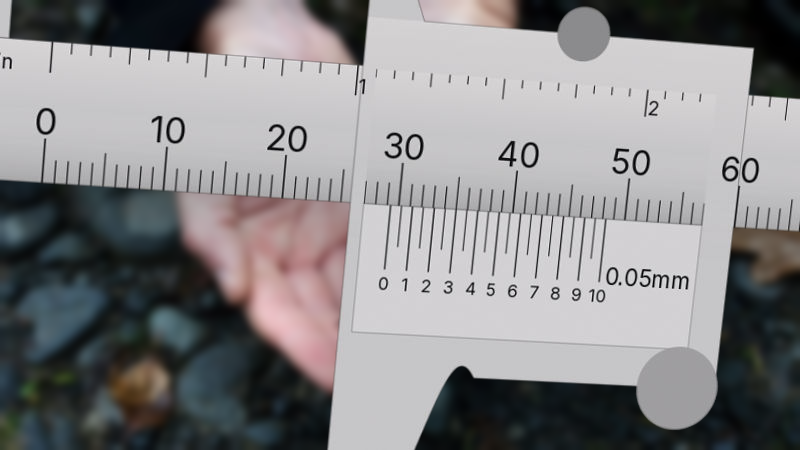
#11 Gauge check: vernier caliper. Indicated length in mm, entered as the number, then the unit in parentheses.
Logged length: 29.3 (mm)
